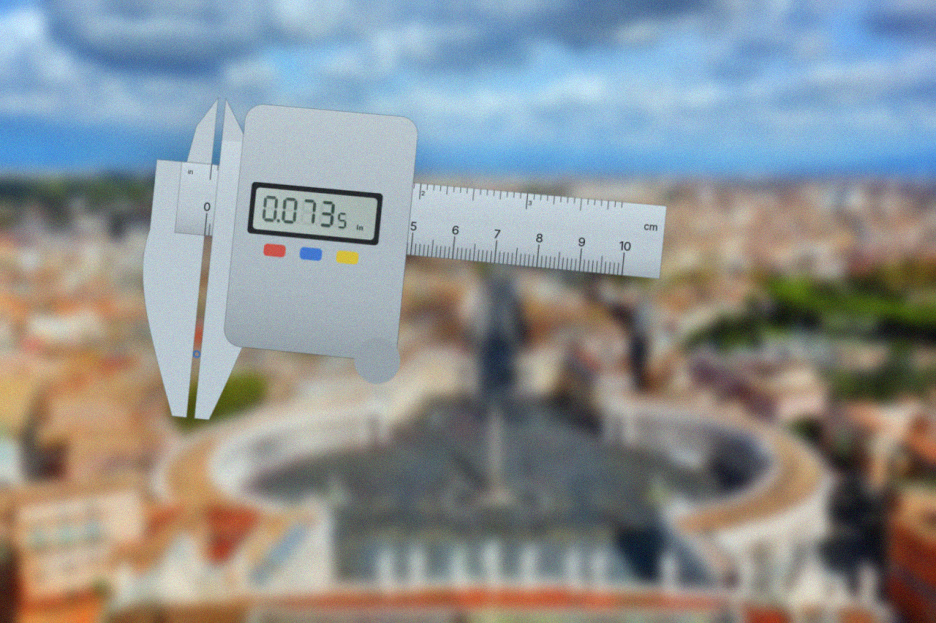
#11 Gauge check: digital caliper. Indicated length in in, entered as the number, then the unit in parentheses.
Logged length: 0.0735 (in)
